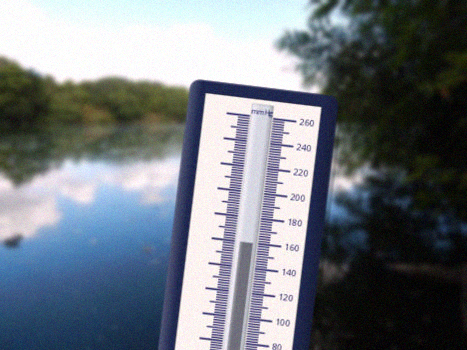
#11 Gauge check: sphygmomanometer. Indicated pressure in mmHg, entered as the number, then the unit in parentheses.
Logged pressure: 160 (mmHg)
